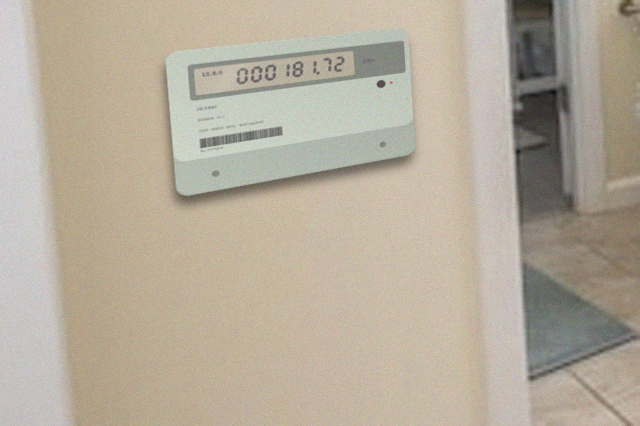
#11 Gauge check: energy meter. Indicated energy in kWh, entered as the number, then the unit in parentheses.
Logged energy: 181.72 (kWh)
